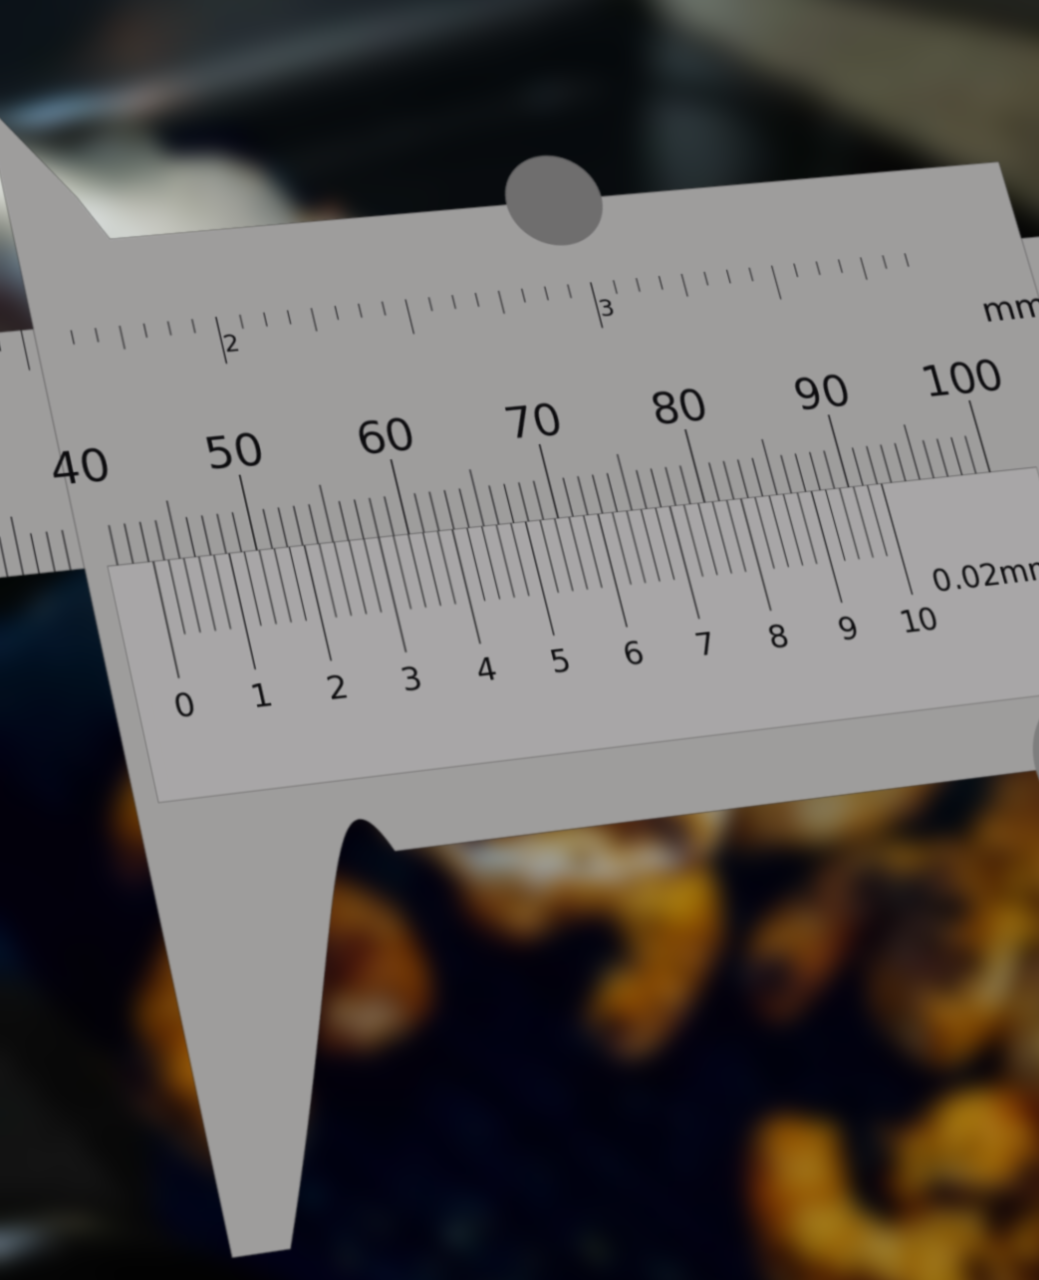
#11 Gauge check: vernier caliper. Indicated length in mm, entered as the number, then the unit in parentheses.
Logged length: 43.3 (mm)
